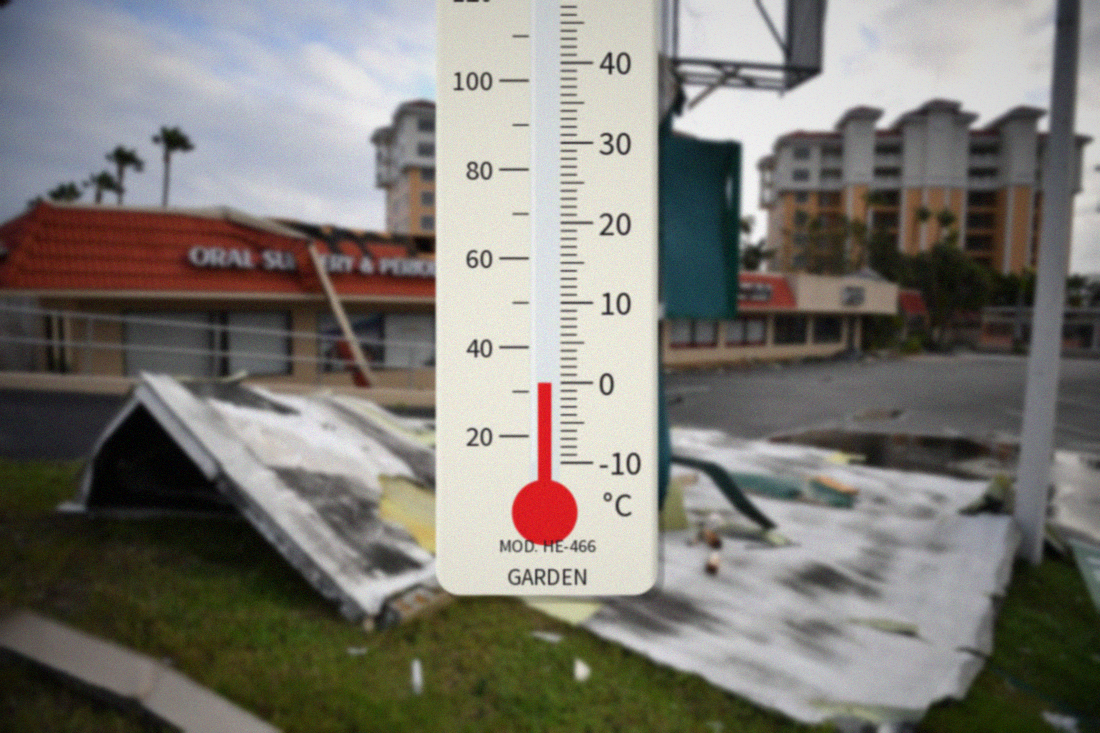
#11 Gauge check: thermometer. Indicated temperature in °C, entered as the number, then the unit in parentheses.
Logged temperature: 0 (°C)
